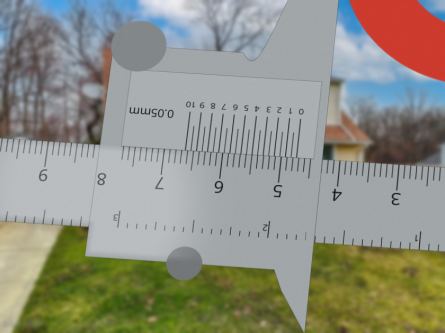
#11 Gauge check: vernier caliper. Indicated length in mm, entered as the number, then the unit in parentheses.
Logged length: 47.4 (mm)
